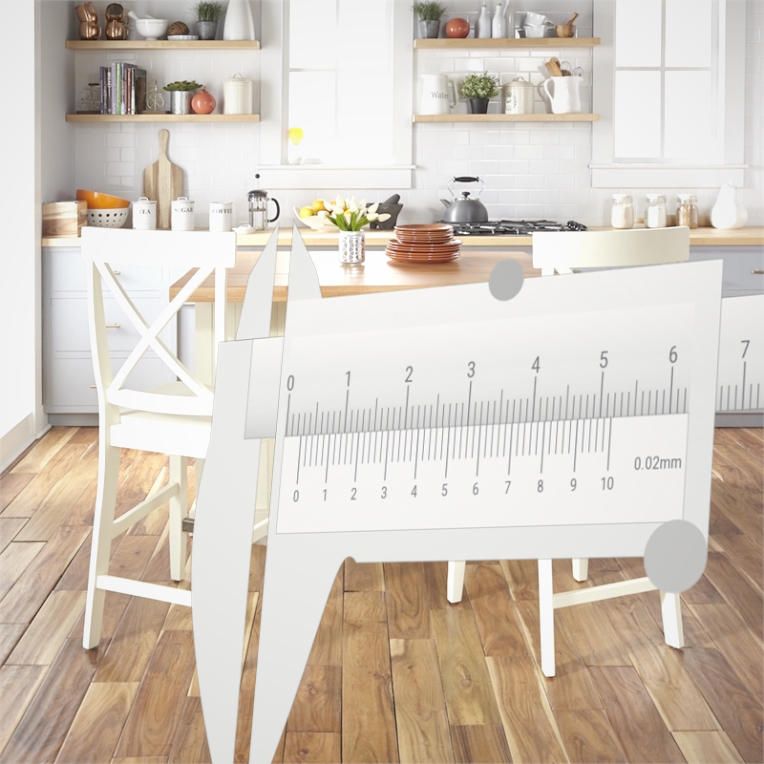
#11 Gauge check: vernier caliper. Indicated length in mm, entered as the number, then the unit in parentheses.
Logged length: 2.6 (mm)
